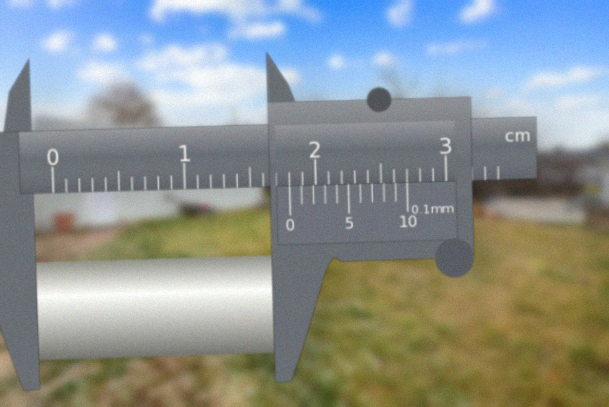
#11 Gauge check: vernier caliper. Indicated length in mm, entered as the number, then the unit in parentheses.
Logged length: 18.0 (mm)
